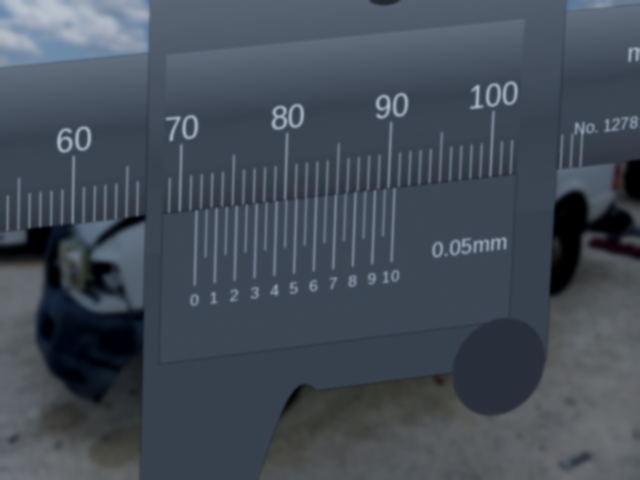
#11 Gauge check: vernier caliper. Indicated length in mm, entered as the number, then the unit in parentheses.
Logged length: 71.6 (mm)
